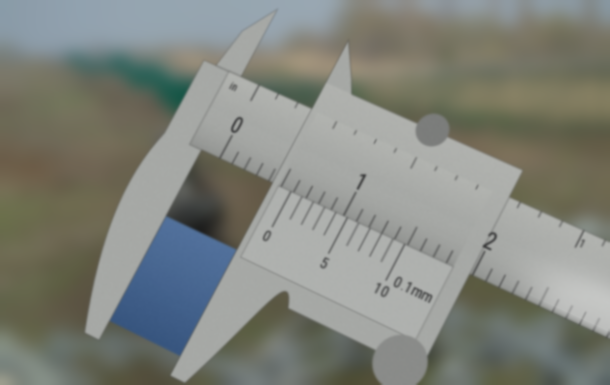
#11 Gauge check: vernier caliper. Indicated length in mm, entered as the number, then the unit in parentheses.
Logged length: 5.8 (mm)
